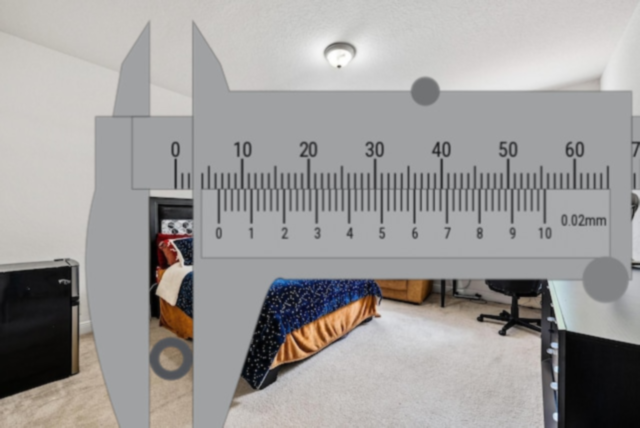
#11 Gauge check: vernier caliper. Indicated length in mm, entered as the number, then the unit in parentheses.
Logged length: 6.5 (mm)
